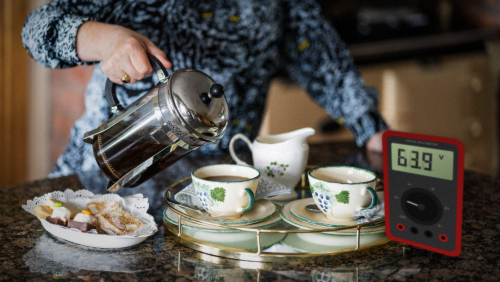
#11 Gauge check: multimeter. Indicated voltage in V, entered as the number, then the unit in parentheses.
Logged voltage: 63.9 (V)
